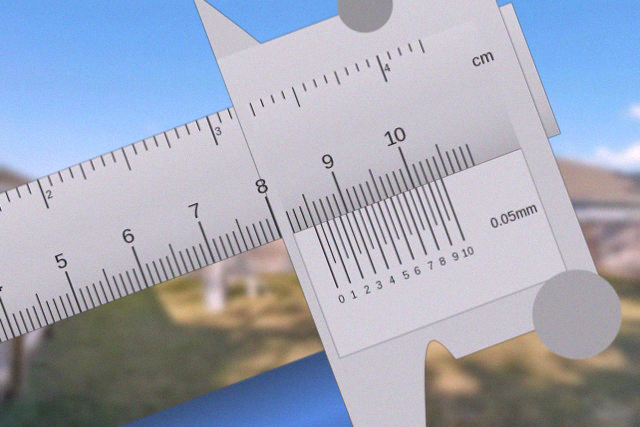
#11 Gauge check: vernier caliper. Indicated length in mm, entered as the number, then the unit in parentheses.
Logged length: 85.0 (mm)
